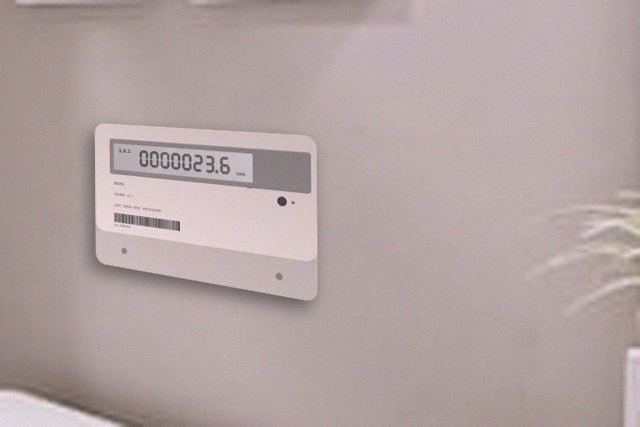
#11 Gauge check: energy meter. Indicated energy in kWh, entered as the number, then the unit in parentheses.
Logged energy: 23.6 (kWh)
